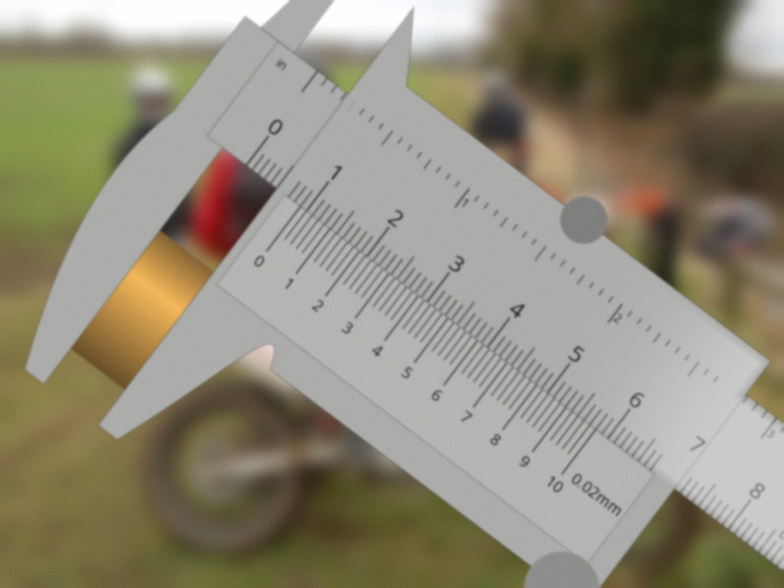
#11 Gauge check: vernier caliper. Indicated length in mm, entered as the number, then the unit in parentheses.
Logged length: 9.0 (mm)
